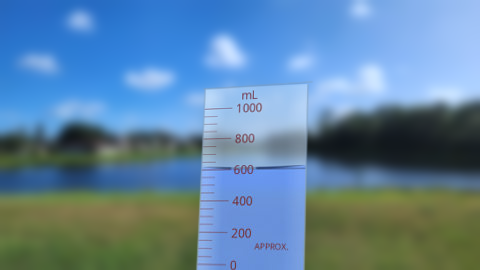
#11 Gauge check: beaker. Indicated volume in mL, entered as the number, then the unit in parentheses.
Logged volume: 600 (mL)
